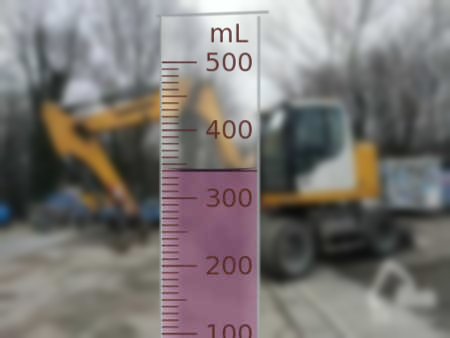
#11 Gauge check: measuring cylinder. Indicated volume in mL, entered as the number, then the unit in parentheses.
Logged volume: 340 (mL)
